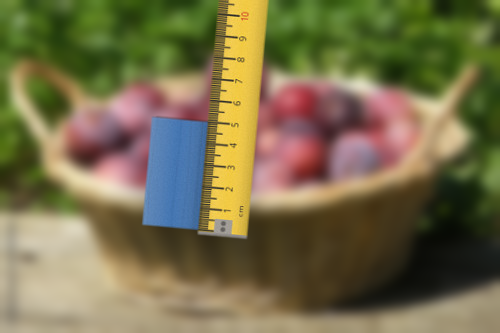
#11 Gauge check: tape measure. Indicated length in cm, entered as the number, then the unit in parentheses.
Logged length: 5 (cm)
